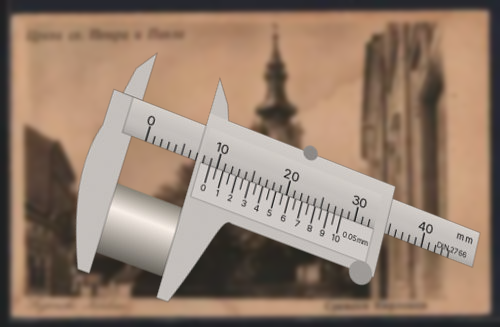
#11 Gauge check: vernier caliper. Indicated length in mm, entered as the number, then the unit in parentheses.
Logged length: 9.0 (mm)
